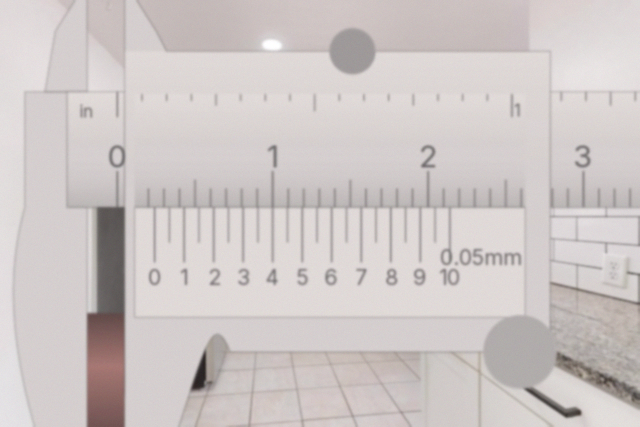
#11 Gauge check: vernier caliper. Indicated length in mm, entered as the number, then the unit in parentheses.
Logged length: 2.4 (mm)
